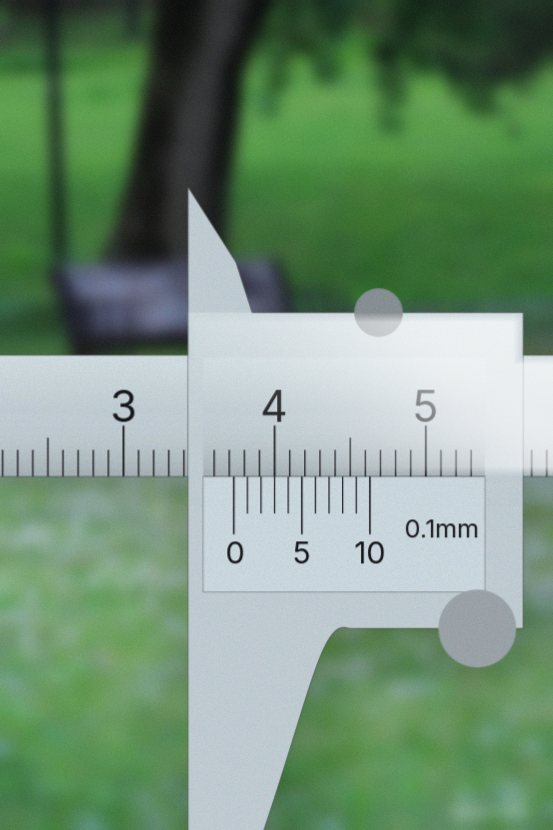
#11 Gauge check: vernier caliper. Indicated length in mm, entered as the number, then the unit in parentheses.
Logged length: 37.3 (mm)
